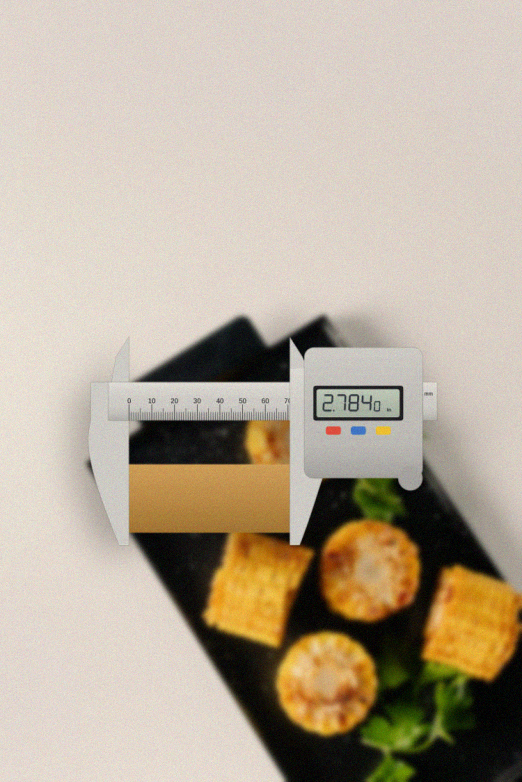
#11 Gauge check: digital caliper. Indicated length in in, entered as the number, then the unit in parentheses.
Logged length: 2.7840 (in)
